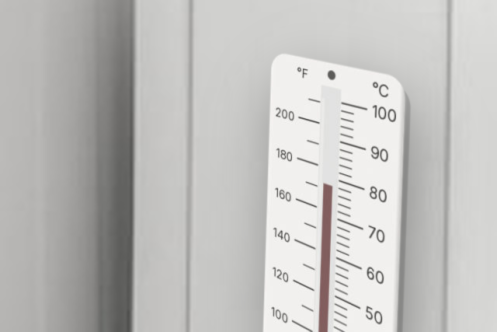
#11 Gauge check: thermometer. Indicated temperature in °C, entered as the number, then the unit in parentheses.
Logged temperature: 78 (°C)
